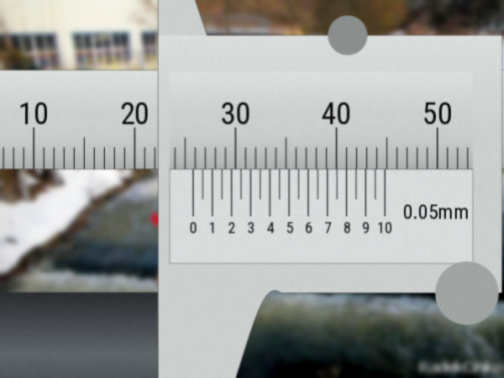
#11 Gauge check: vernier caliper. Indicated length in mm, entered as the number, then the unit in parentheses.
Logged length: 25.8 (mm)
